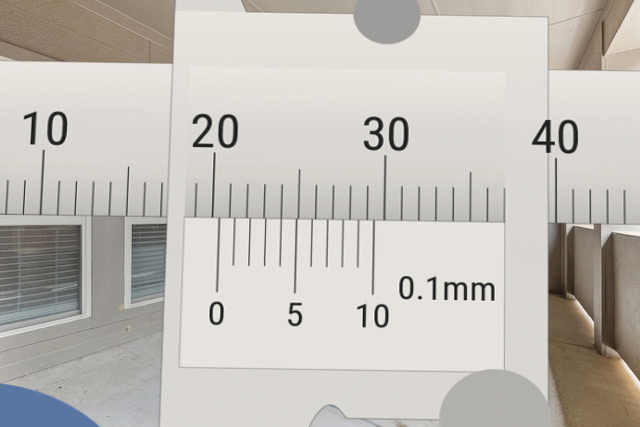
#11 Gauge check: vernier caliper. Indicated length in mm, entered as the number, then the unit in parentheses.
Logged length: 20.4 (mm)
